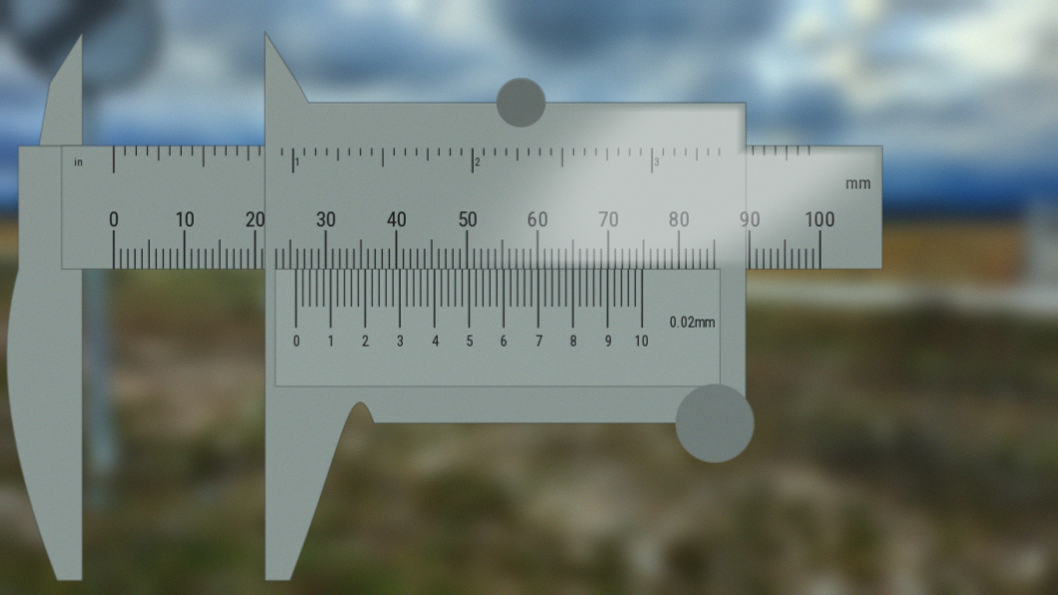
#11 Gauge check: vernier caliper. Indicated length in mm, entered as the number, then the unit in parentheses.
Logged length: 25.8 (mm)
